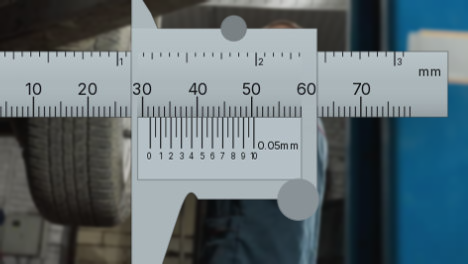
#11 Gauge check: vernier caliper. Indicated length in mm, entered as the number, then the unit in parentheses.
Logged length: 31.4 (mm)
